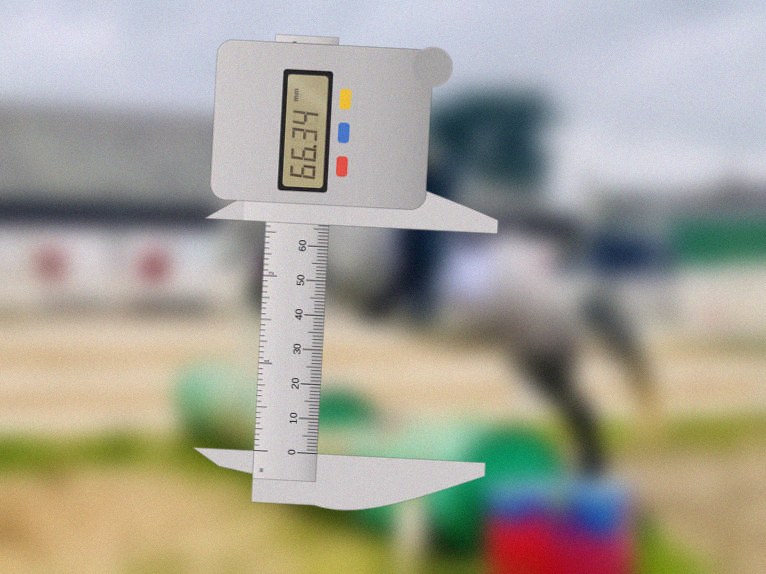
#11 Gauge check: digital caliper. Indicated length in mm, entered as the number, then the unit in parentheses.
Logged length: 66.34 (mm)
